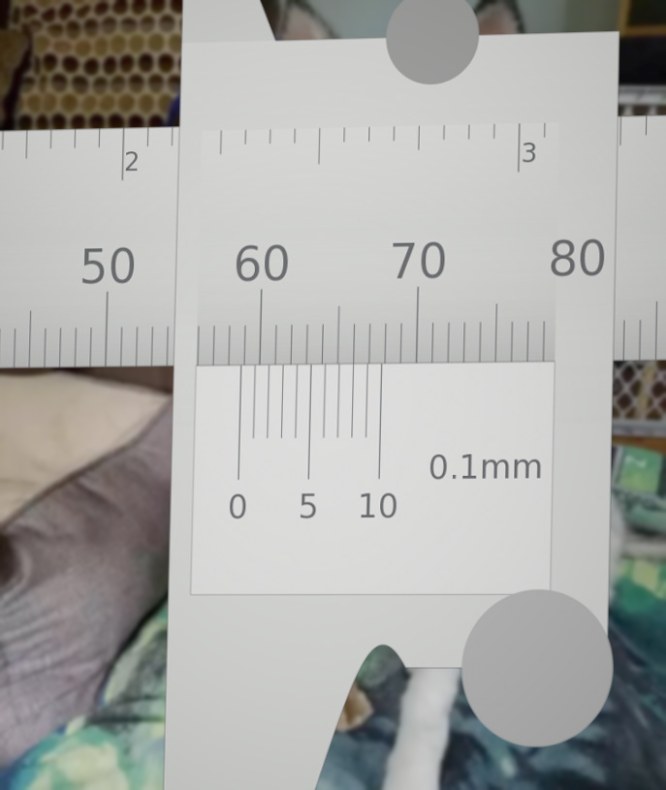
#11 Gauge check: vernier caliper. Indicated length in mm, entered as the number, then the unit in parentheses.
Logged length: 58.8 (mm)
